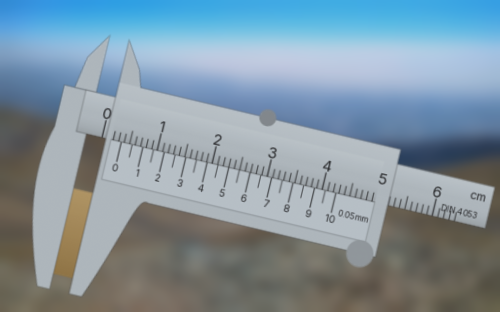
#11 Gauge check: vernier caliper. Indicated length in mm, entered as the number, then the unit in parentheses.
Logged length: 3.5 (mm)
